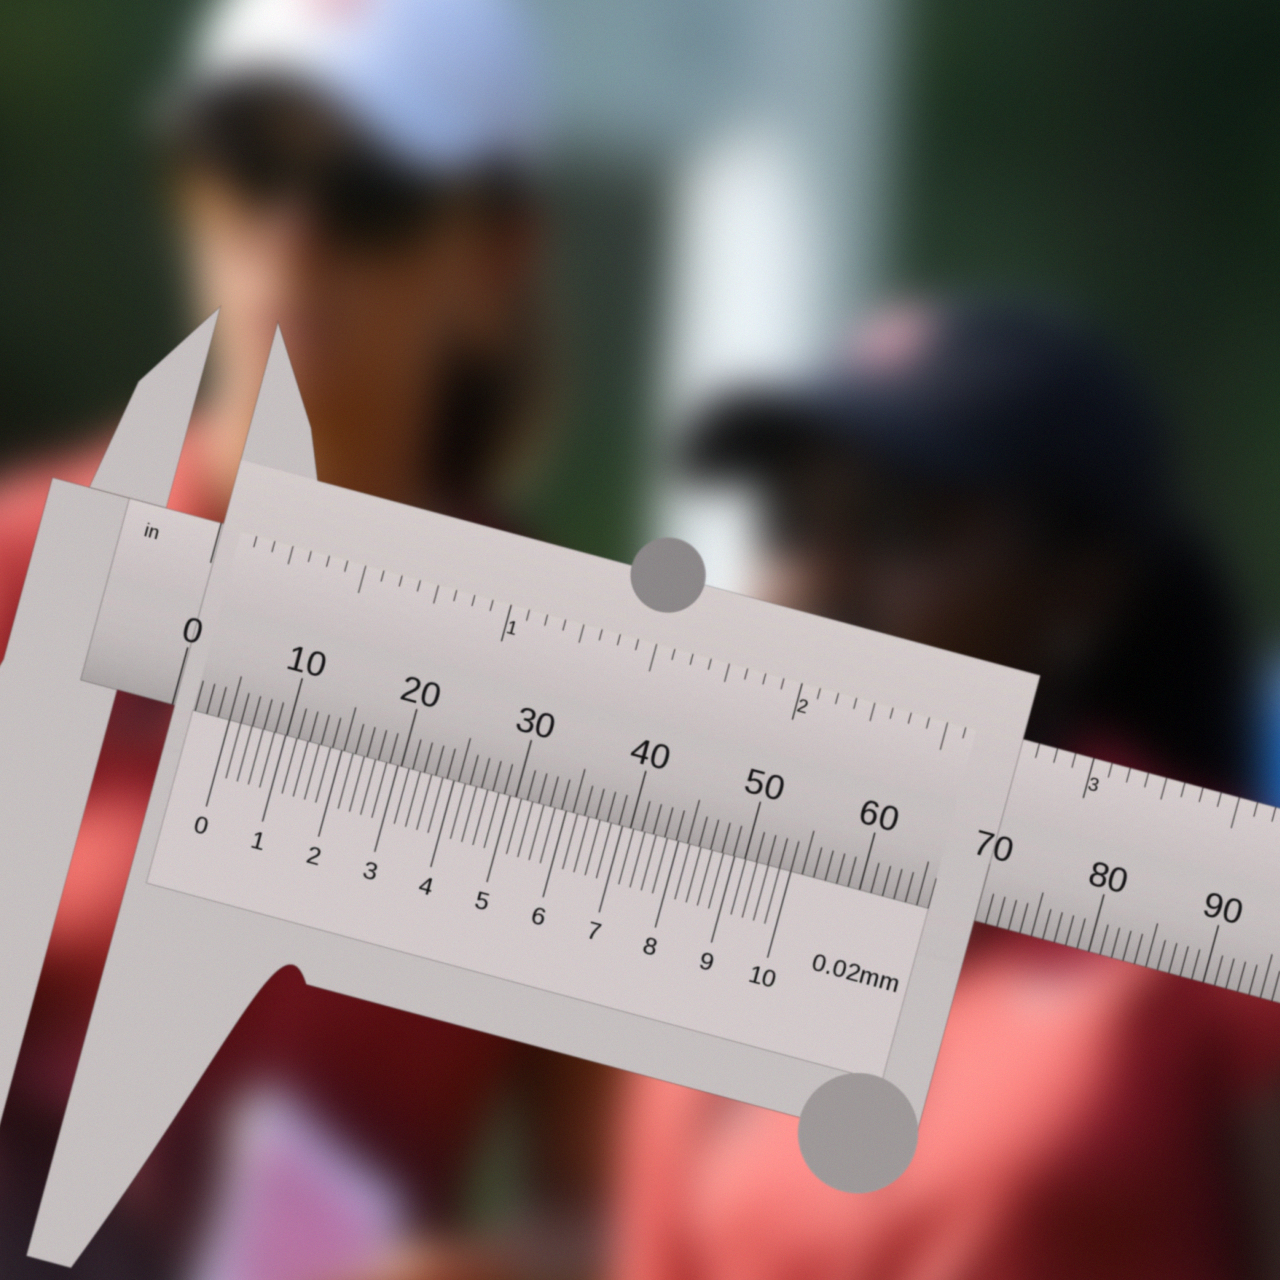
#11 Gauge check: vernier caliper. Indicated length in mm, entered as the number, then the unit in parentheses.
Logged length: 5.0 (mm)
